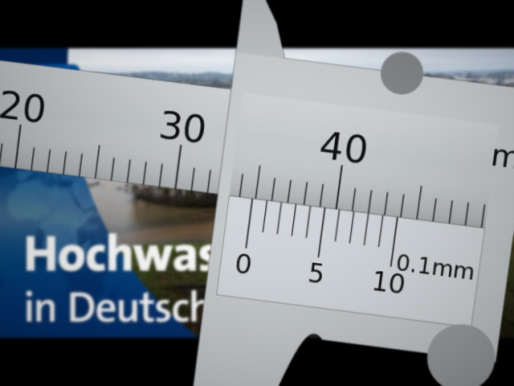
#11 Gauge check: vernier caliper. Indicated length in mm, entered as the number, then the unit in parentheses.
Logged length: 34.8 (mm)
